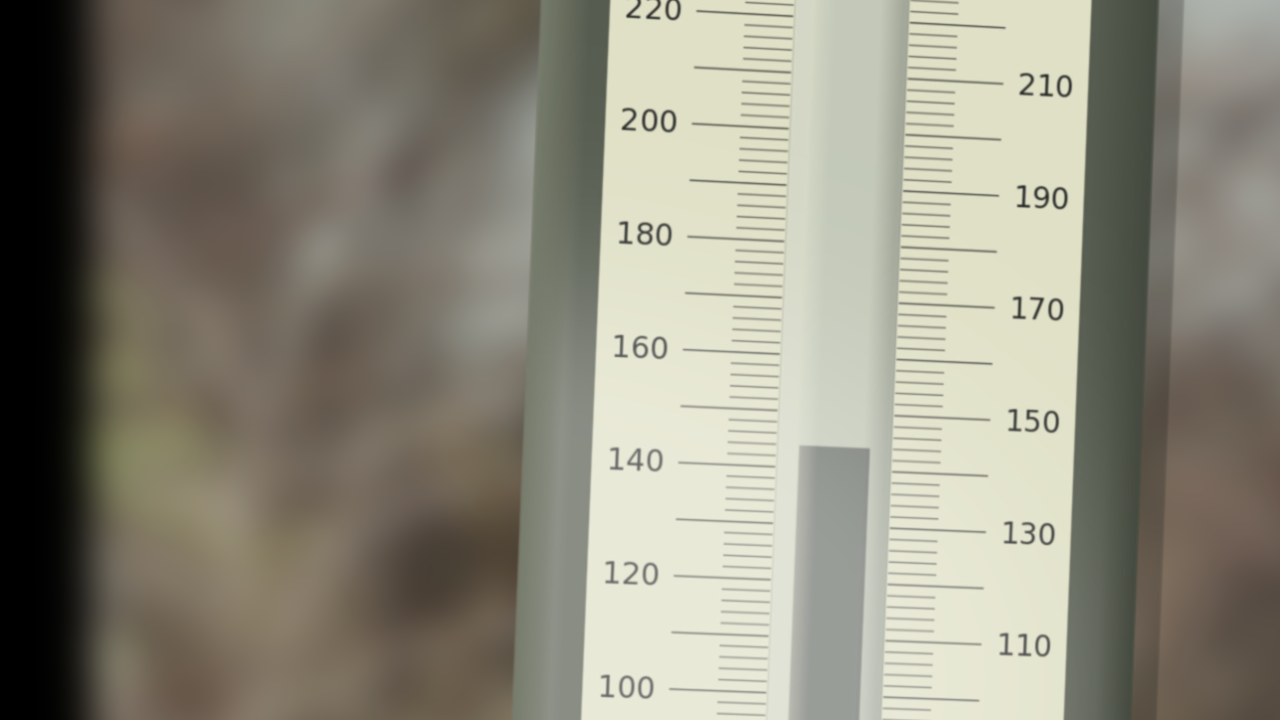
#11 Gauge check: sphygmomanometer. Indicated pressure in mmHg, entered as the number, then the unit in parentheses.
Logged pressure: 144 (mmHg)
